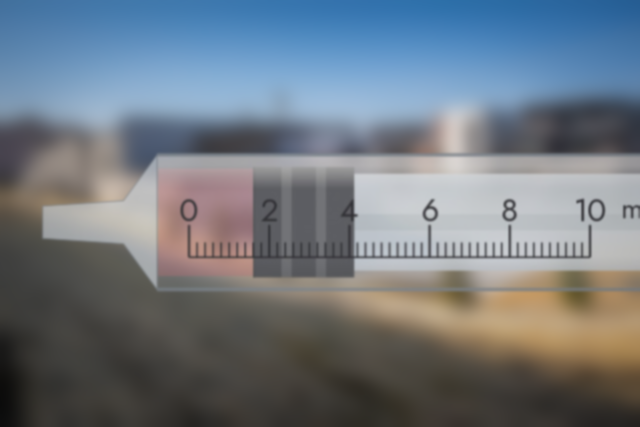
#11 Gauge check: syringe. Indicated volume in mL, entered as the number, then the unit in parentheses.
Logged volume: 1.6 (mL)
